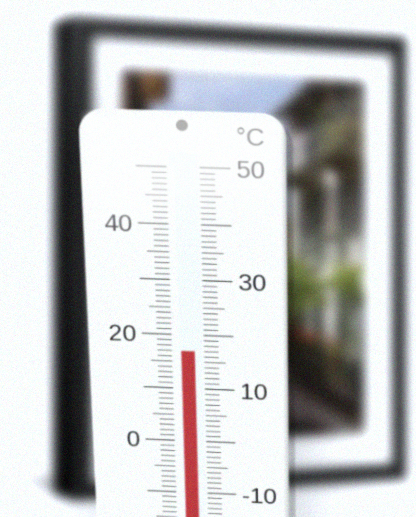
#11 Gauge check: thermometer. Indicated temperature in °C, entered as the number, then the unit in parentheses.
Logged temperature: 17 (°C)
